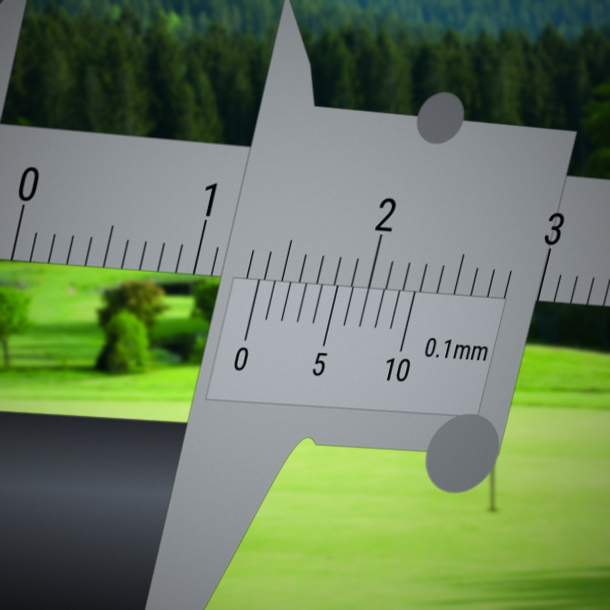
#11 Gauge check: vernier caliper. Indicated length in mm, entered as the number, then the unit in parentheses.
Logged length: 13.7 (mm)
